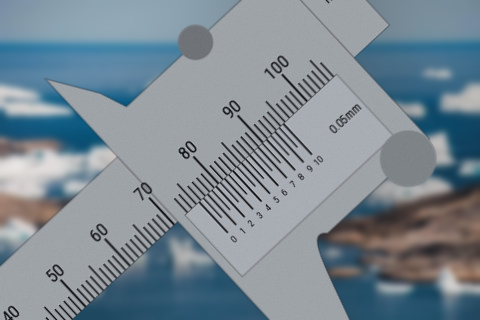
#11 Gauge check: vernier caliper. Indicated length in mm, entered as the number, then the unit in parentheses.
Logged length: 75.6 (mm)
